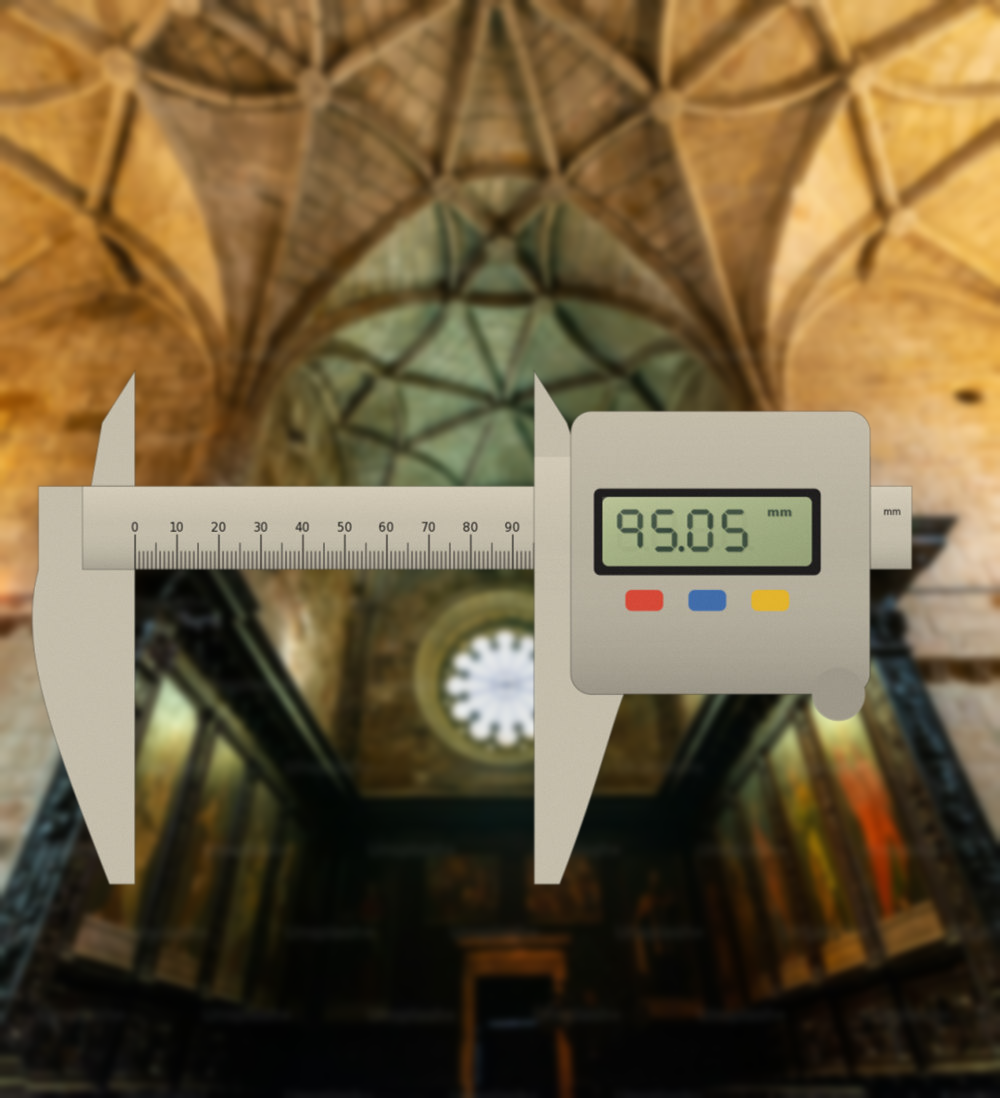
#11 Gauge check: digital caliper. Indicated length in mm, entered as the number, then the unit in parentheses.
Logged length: 95.05 (mm)
